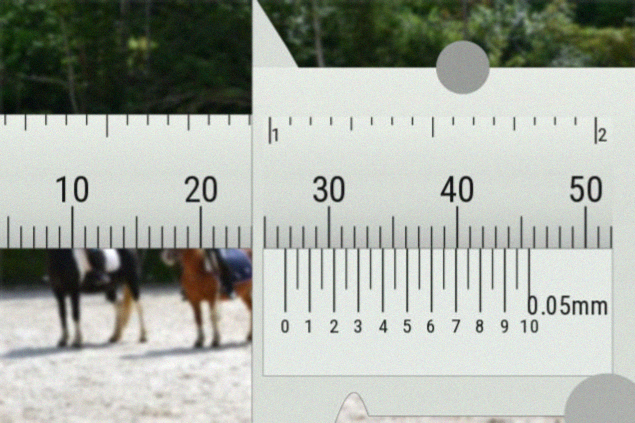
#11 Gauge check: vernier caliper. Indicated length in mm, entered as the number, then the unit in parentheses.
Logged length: 26.6 (mm)
